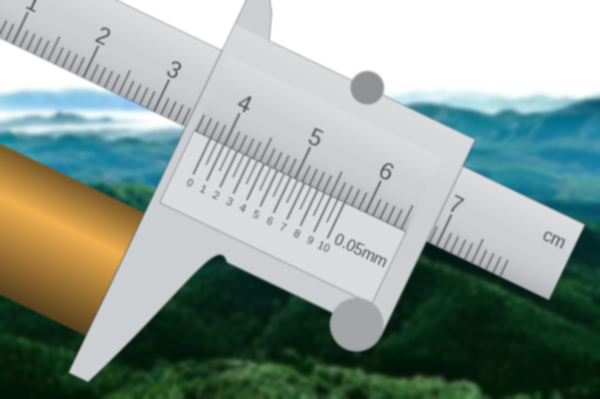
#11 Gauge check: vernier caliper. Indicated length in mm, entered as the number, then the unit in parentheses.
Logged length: 38.0 (mm)
